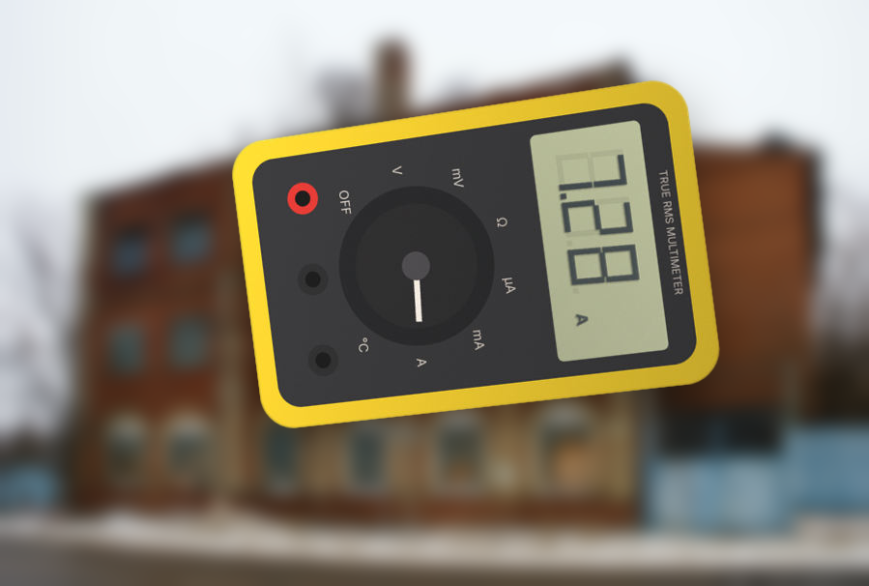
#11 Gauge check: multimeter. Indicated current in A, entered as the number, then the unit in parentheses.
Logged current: 7.28 (A)
